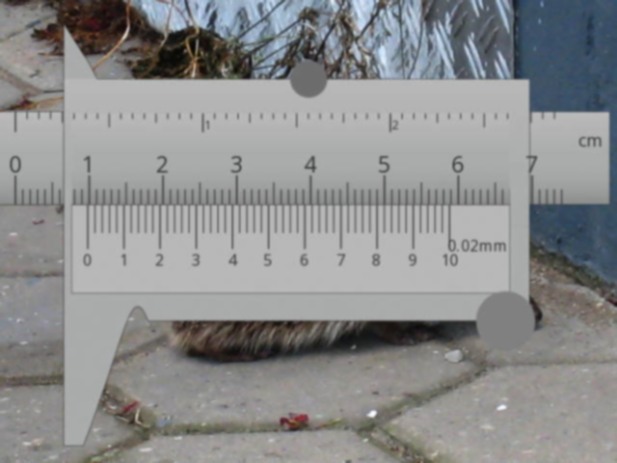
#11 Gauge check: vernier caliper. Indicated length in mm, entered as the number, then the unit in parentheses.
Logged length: 9.8 (mm)
